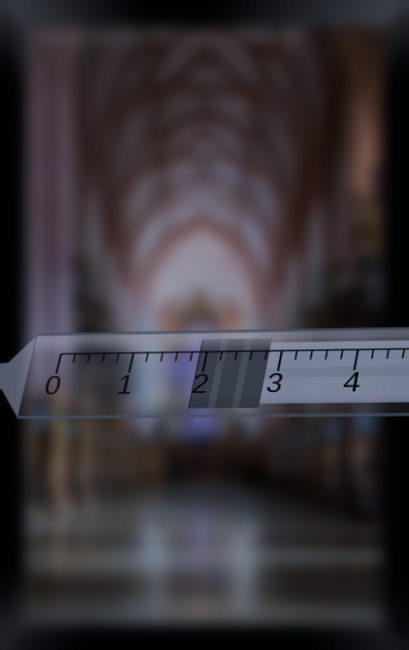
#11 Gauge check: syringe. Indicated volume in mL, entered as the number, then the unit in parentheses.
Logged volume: 1.9 (mL)
